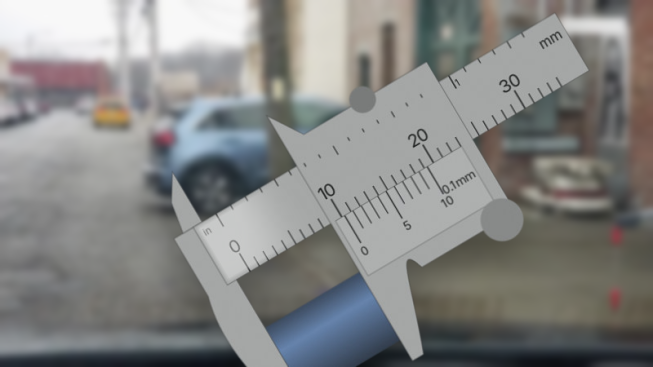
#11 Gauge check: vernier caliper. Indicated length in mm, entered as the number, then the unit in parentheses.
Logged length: 10.3 (mm)
